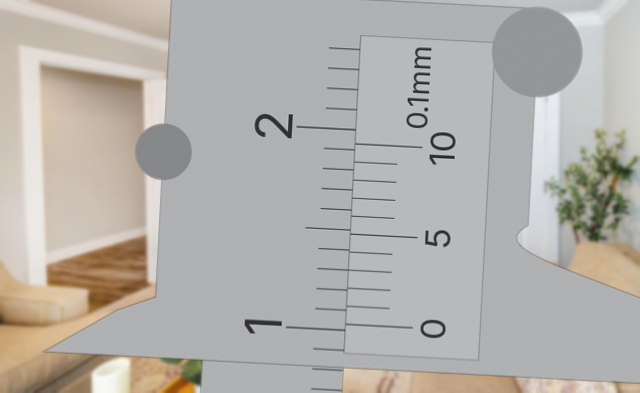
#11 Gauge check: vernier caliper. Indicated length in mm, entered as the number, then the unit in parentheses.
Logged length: 10.3 (mm)
